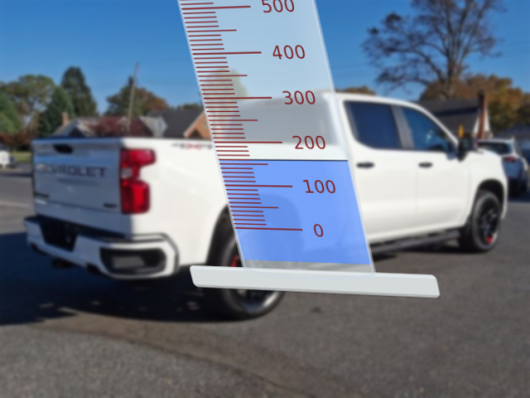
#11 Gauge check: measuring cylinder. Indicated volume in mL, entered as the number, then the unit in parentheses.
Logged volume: 160 (mL)
